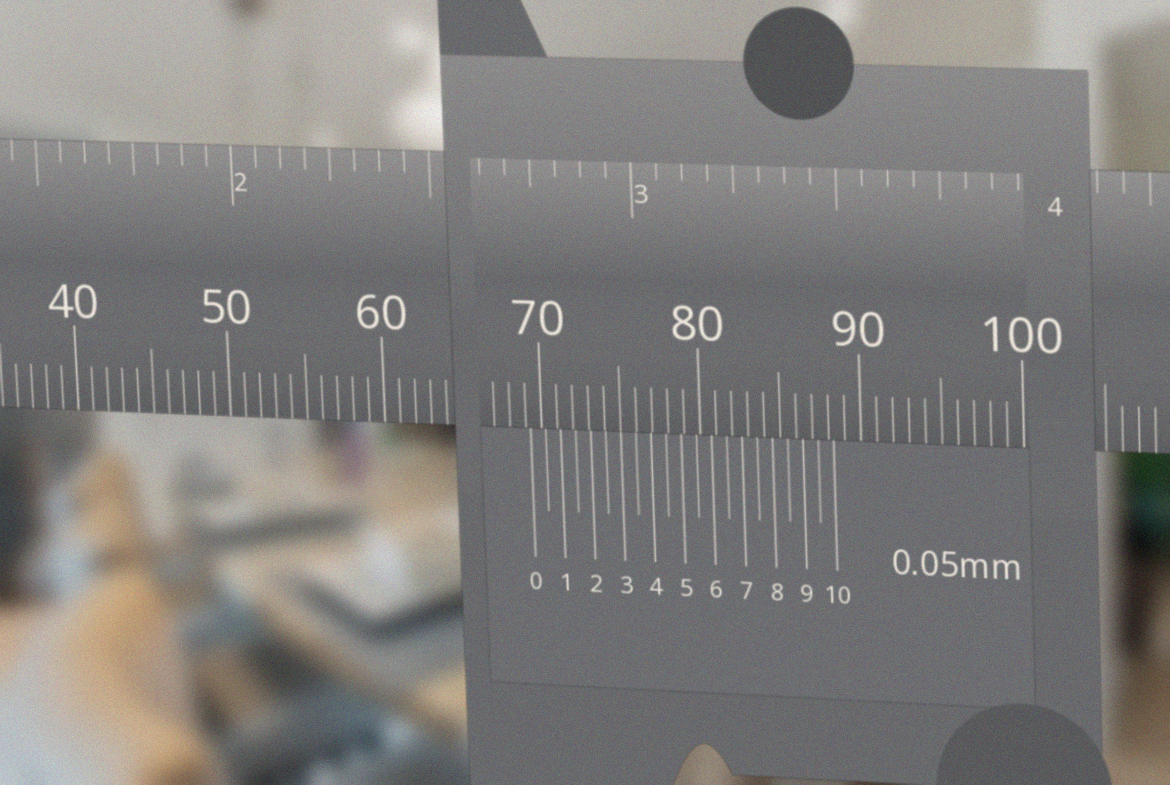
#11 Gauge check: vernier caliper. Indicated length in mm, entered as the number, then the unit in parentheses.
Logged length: 69.3 (mm)
